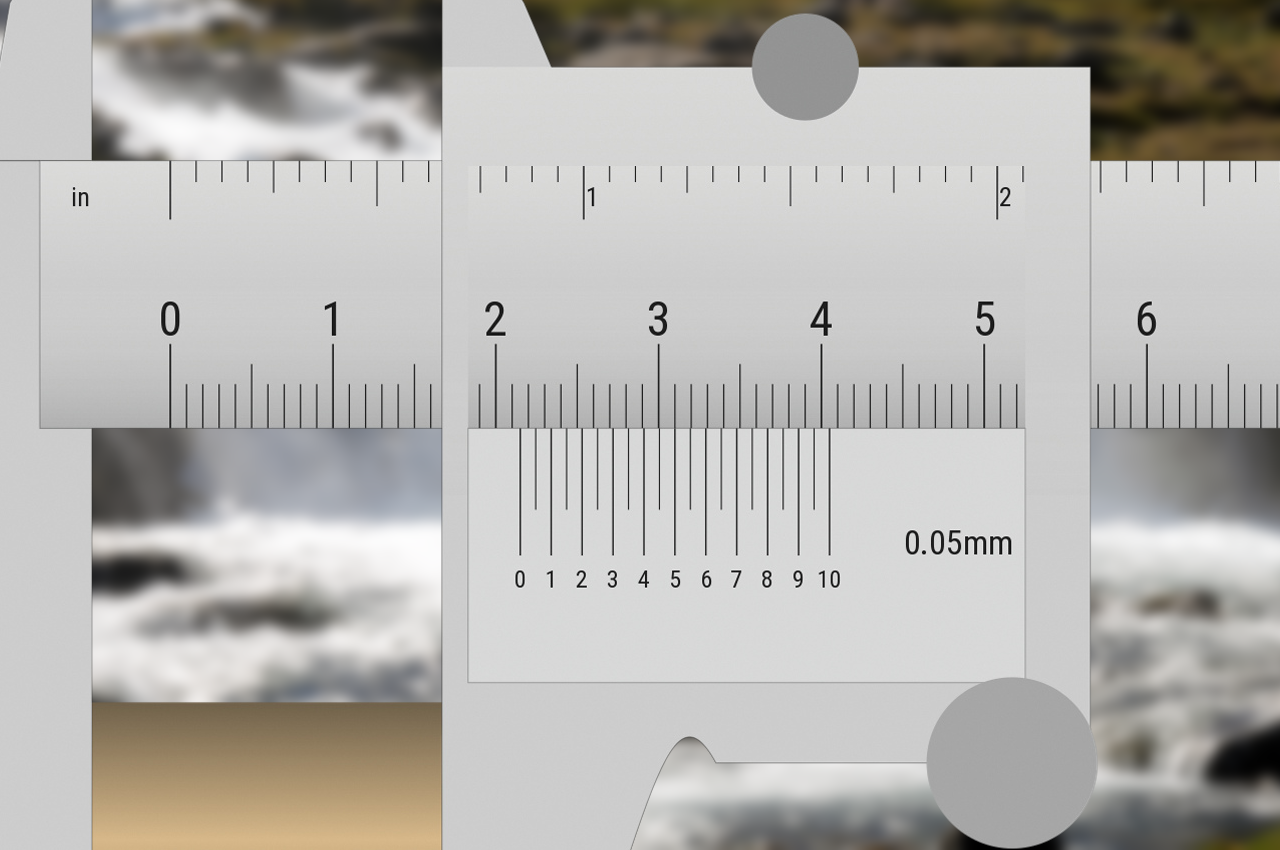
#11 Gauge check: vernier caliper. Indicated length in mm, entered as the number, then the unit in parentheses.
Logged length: 21.5 (mm)
